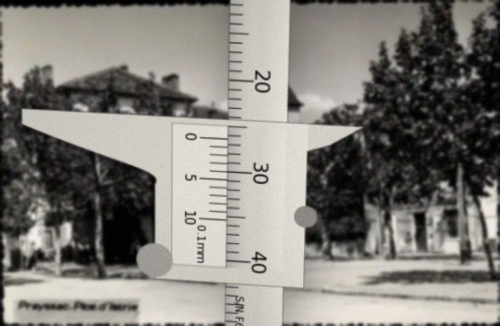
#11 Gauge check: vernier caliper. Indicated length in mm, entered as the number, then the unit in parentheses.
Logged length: 26.4 (mm)
